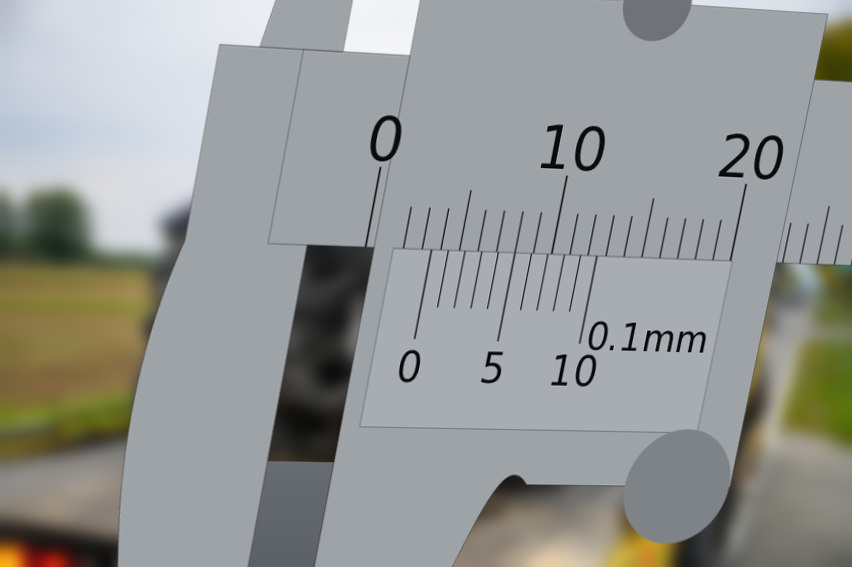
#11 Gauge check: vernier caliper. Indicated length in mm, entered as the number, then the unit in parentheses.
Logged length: 3.5 (mm)
